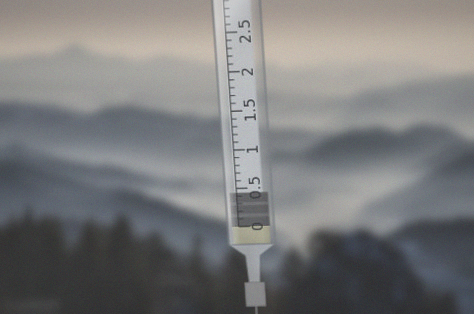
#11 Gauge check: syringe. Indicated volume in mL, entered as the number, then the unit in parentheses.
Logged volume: 0 (mL)
